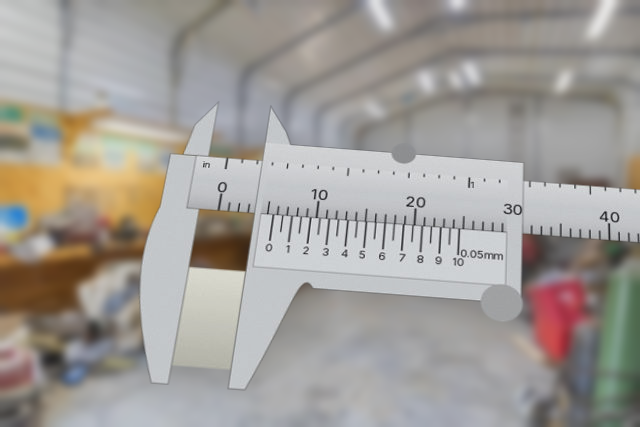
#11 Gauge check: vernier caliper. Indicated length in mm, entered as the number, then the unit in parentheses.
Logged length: 5.6 (mm)
